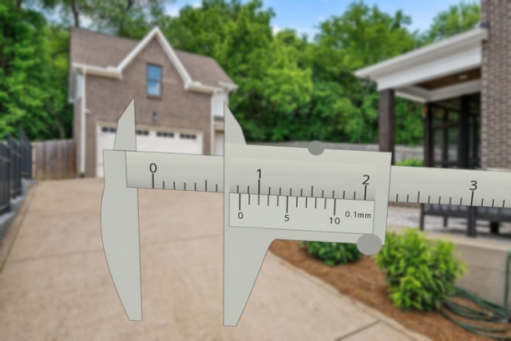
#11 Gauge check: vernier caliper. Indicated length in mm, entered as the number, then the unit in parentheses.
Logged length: 8.2 (mm)
